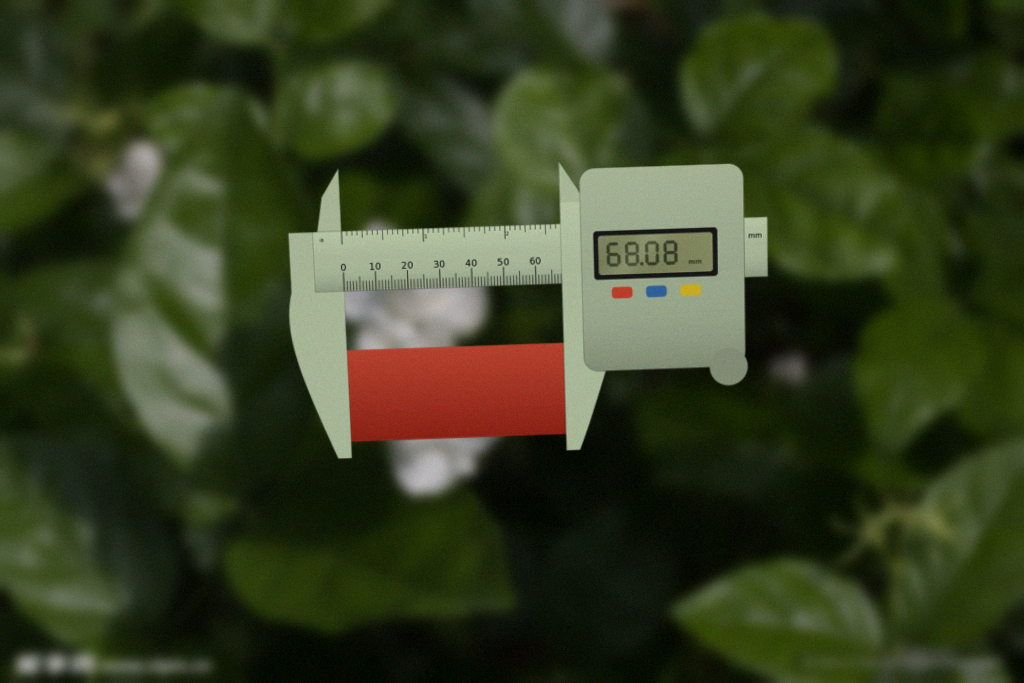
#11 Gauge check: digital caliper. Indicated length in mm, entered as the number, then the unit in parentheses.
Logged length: 68.08 (mm)
